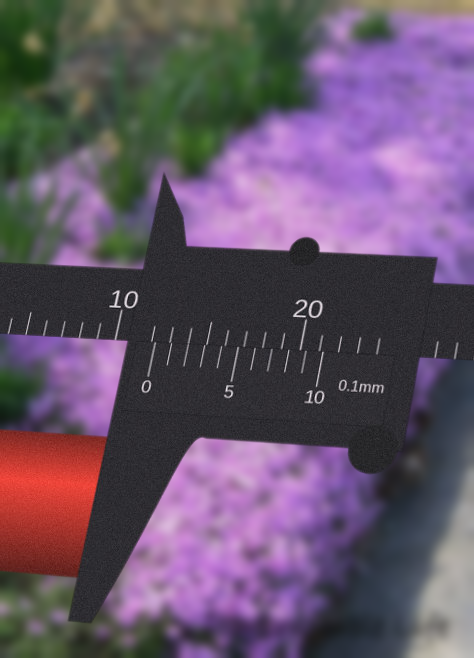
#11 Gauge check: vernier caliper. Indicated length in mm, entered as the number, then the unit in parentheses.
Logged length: 12.2 (mm)
